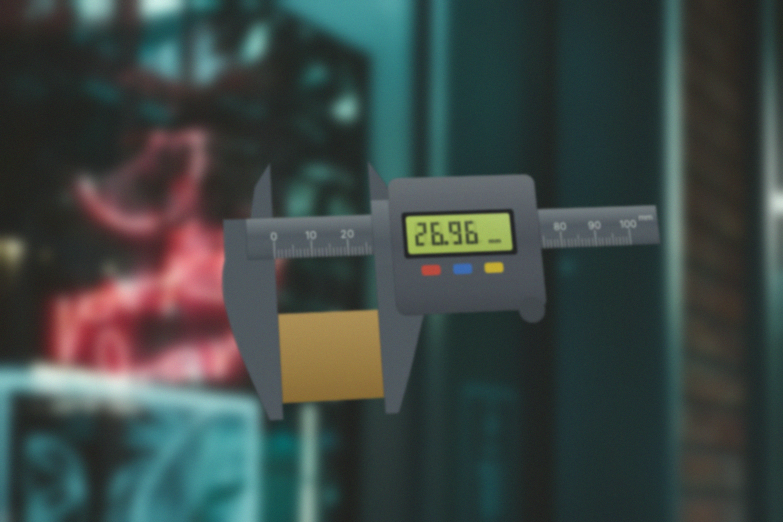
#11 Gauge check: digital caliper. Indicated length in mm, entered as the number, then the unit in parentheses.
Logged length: 26.96 (mm)
